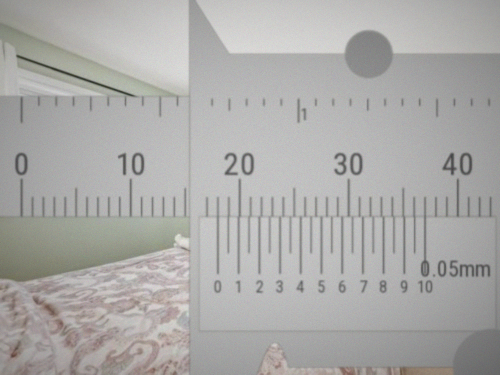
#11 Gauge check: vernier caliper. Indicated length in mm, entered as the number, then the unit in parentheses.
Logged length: 18.0 (mm)
